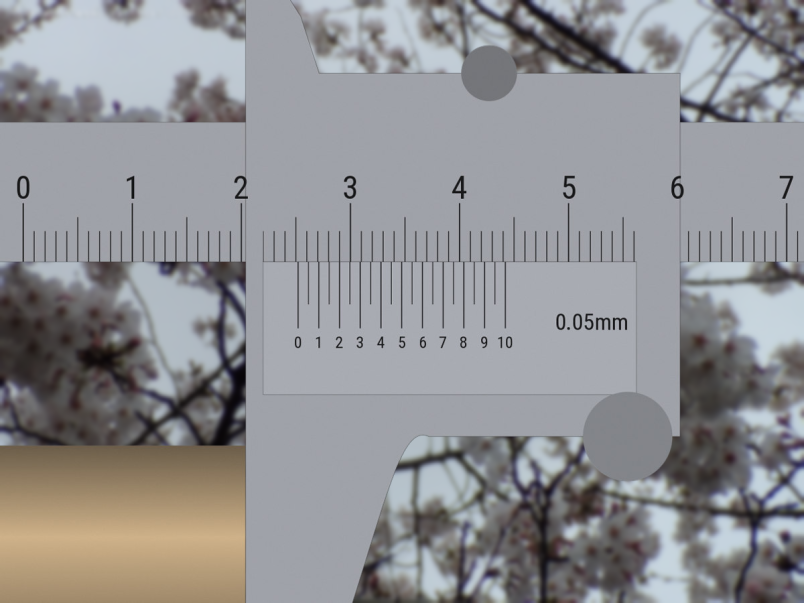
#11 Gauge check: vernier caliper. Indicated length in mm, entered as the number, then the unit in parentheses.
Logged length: 25.2 (mm)
